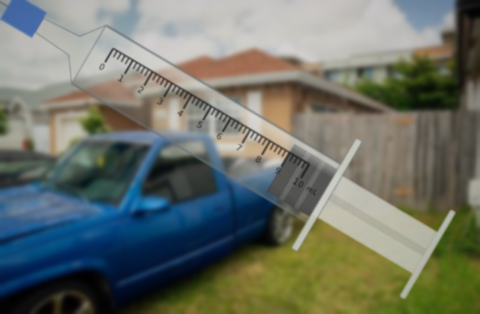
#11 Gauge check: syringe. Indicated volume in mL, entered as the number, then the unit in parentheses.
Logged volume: 9 (mL)
